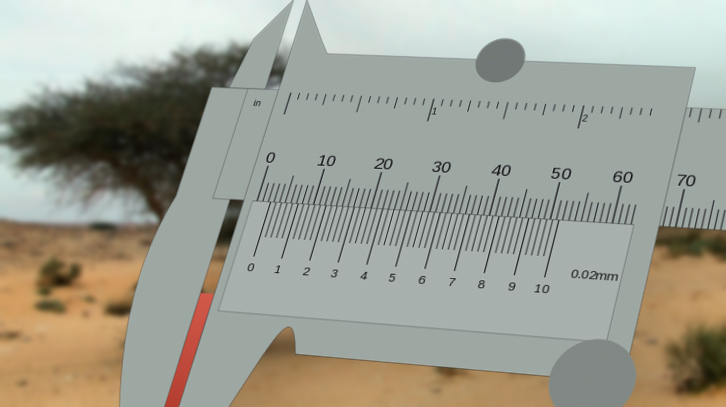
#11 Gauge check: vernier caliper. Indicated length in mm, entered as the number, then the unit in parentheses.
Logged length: 2.4 (mm)
